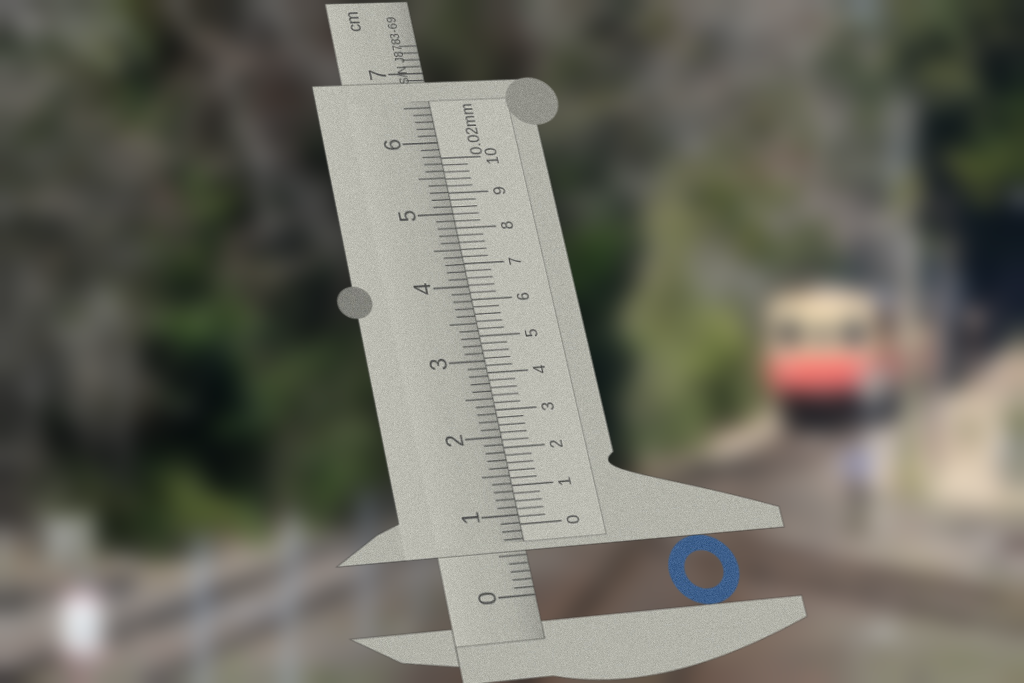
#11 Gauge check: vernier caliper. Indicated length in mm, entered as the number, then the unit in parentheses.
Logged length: 8.8 (mm)
